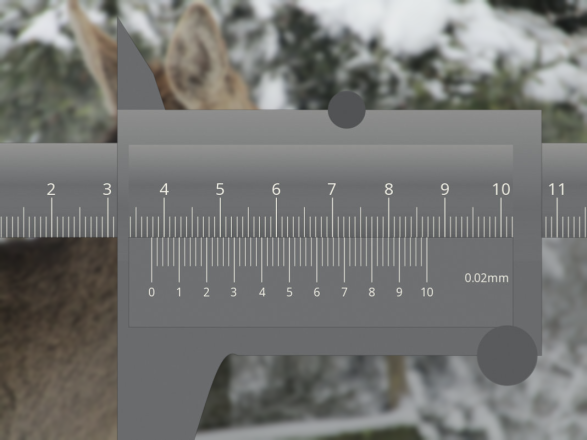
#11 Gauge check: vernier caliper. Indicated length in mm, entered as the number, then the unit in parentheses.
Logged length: 37.8 (mm)
